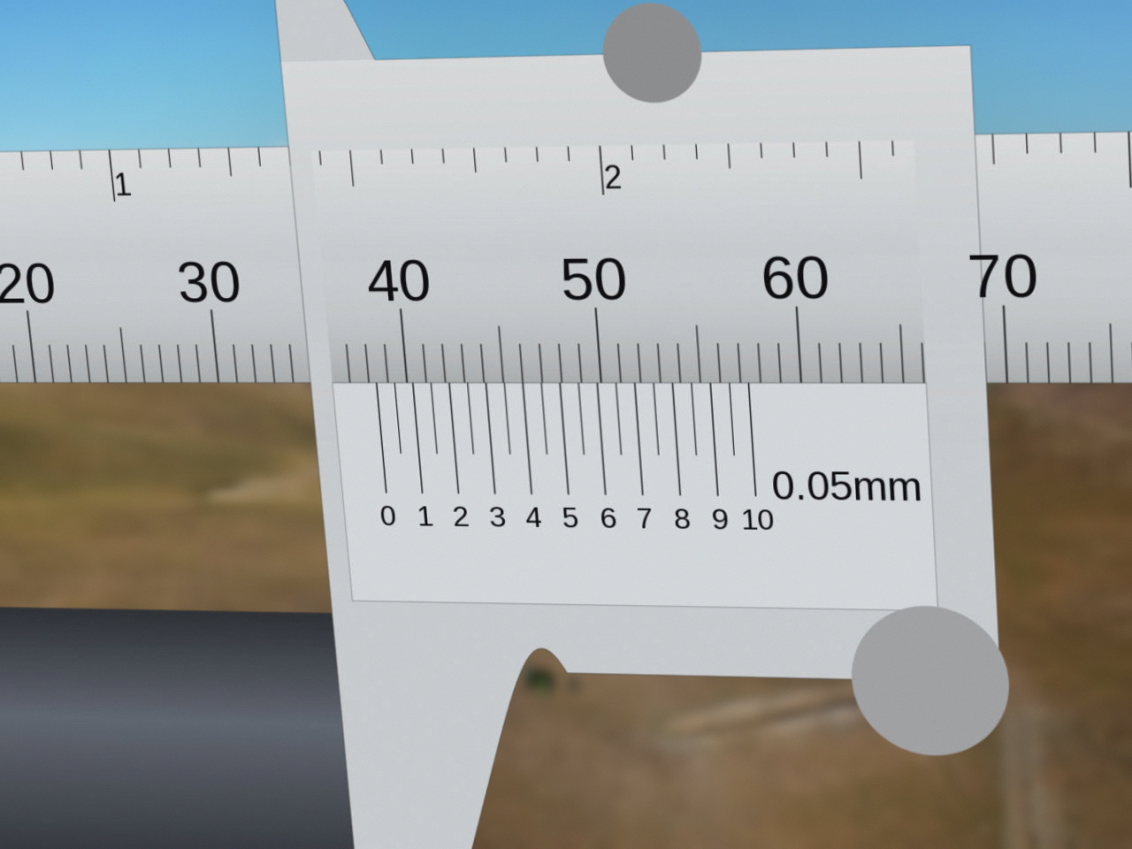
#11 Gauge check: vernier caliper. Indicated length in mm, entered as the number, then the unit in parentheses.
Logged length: 38.4 (mm)
